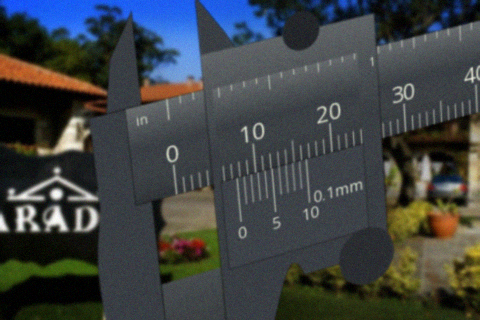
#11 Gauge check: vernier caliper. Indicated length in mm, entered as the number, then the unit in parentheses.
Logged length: 7.6 (mm)
